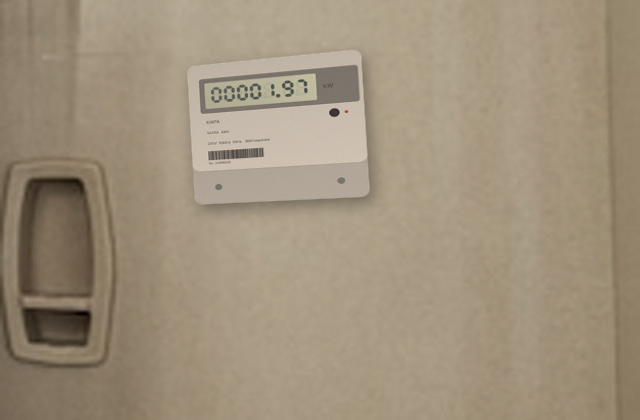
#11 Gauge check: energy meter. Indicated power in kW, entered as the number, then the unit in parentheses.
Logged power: 1.97 (kW)
